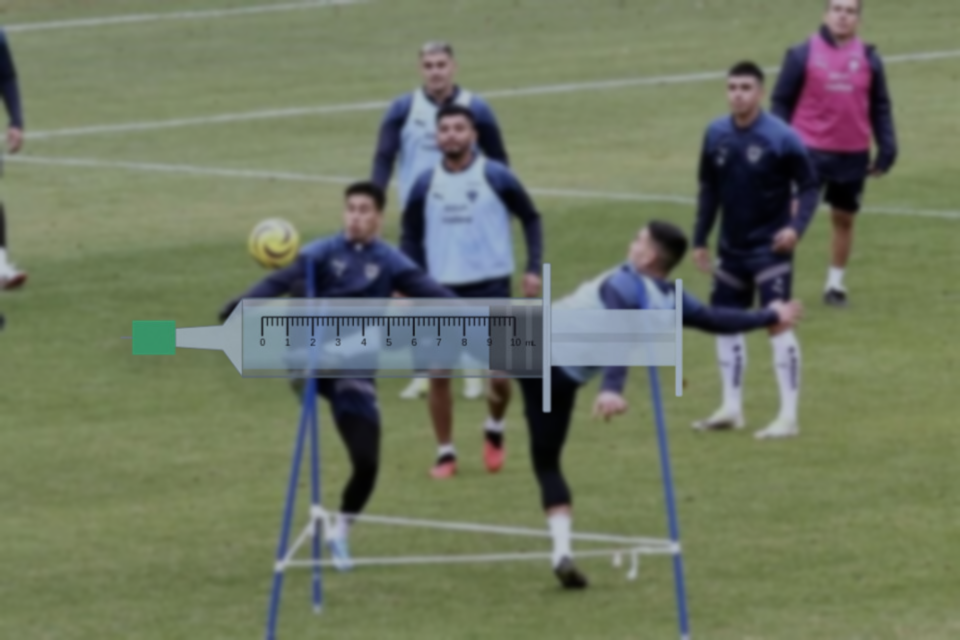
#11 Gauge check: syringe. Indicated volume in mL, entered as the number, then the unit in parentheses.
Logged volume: 9 (mL)
